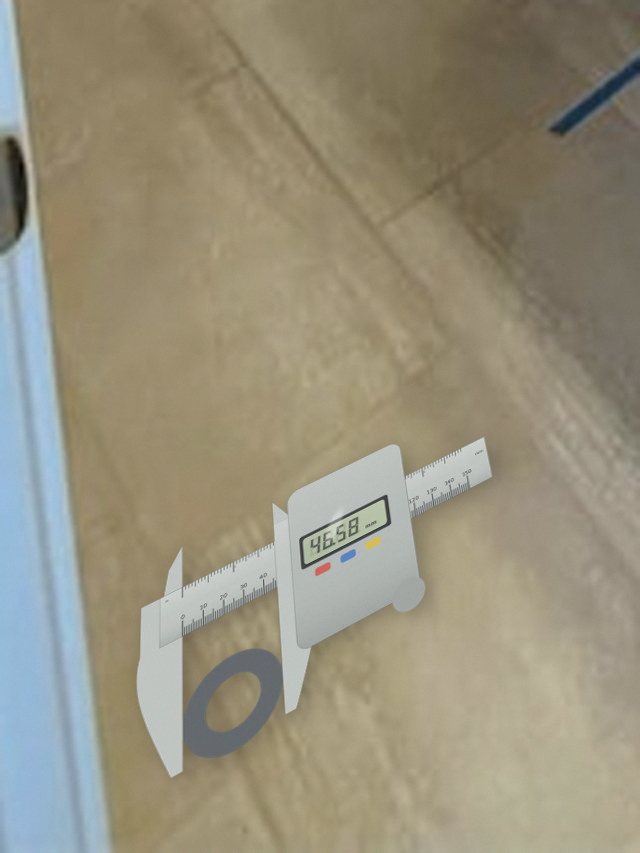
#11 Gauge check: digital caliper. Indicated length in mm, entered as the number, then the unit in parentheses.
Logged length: 46.58 (mm)
